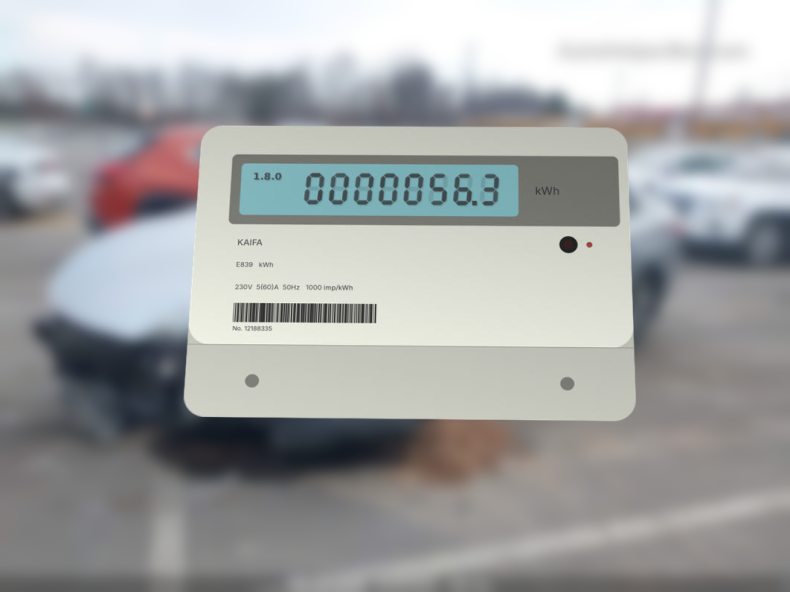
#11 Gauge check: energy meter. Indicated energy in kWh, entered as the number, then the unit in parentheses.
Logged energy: 56.3 (kWh)
